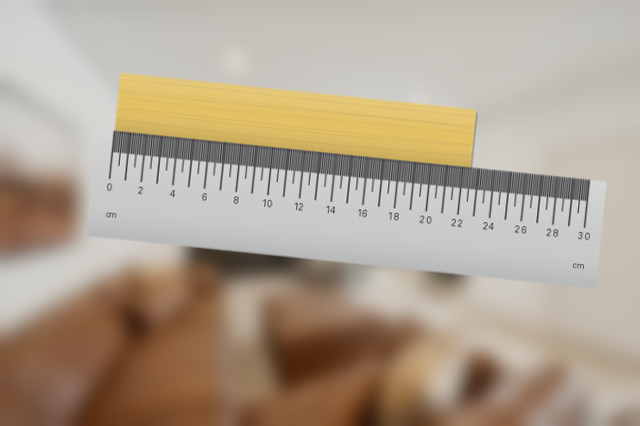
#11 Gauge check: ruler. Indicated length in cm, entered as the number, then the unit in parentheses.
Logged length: 22.5 (cm)
